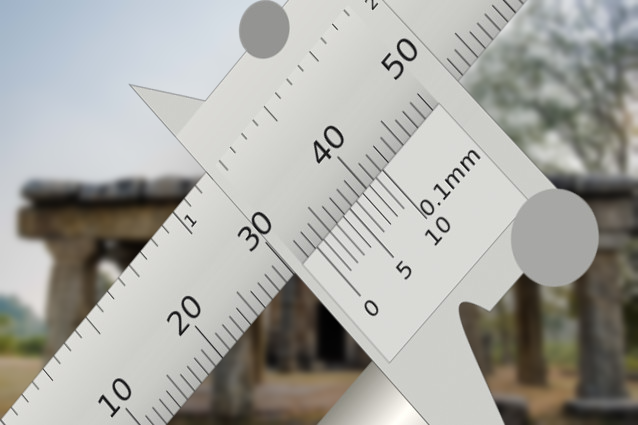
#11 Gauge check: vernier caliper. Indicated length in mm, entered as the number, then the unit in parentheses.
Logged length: 33.2 (mm)
